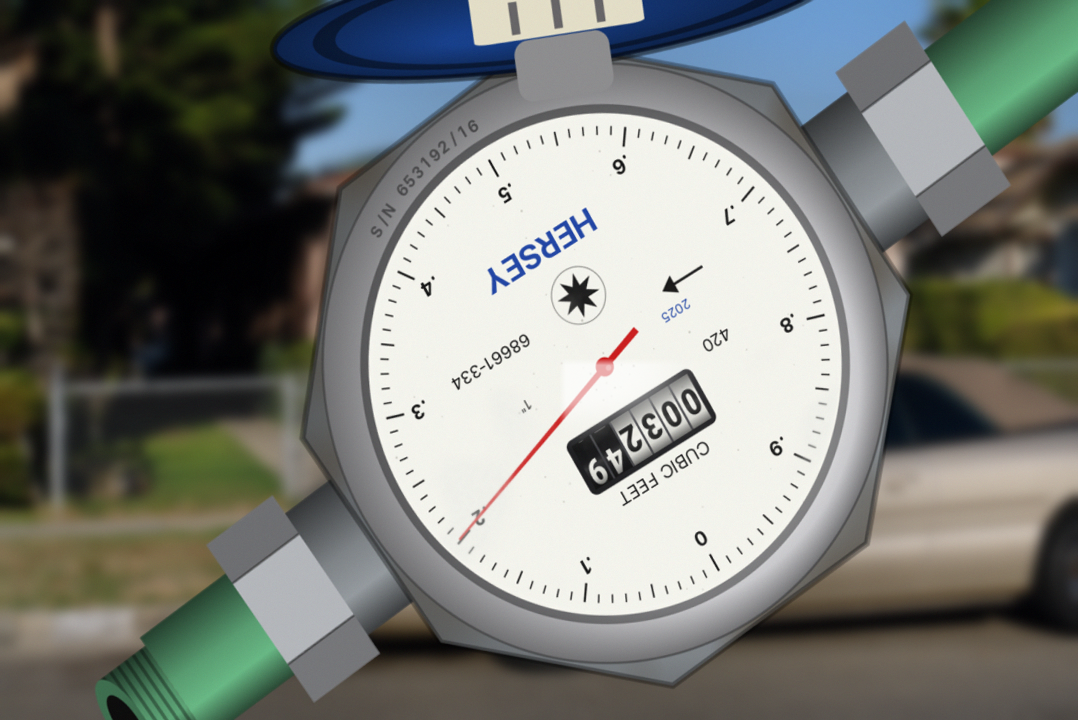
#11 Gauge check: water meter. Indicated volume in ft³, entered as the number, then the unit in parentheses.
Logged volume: 3249.20 (ft³)
